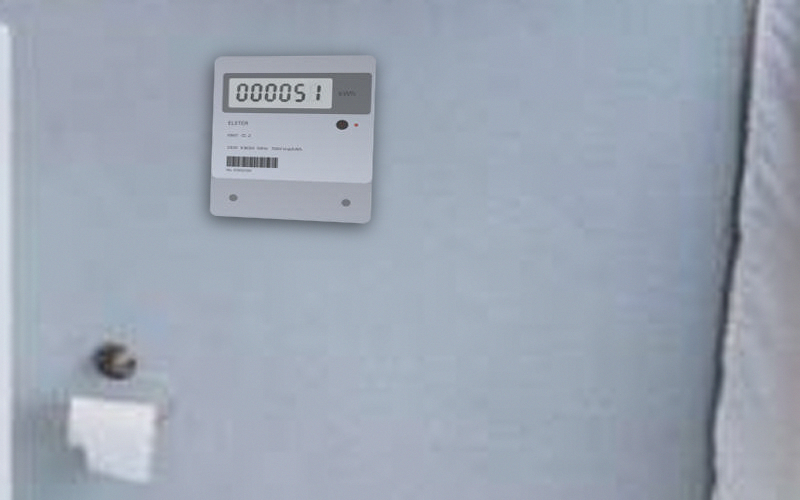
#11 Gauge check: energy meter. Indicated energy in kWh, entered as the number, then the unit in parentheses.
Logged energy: 51 (kWh)
